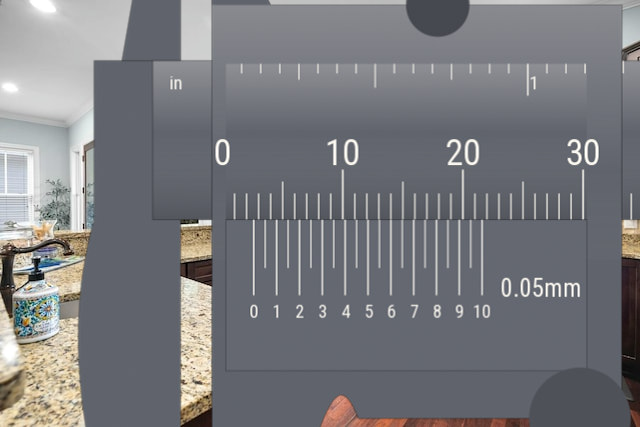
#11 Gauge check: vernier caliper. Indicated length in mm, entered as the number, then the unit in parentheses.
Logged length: 2.6 (mm)
